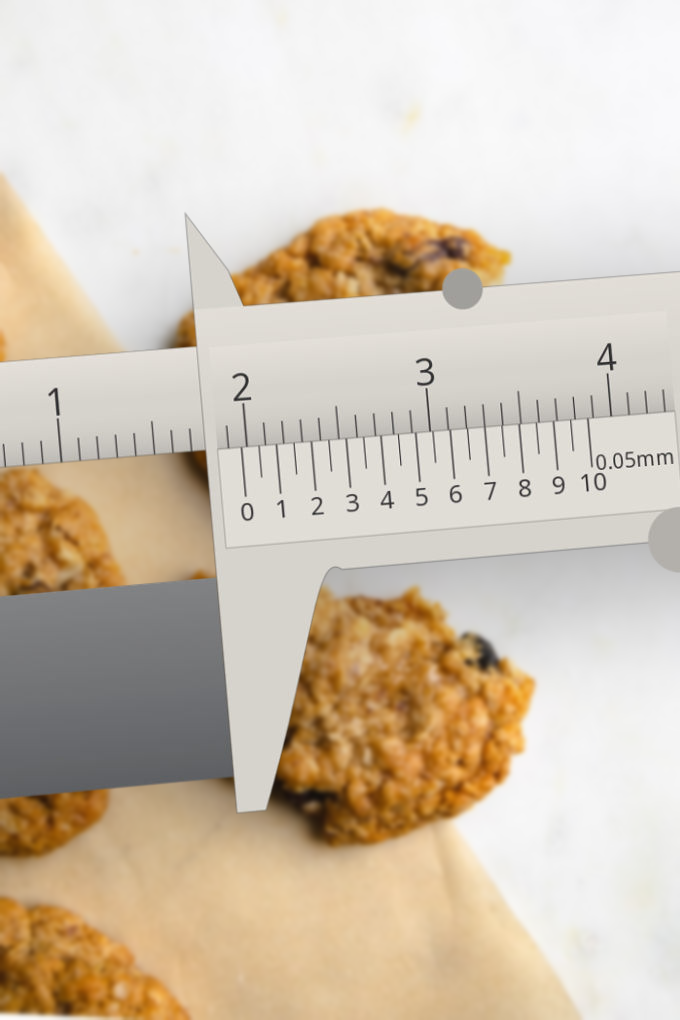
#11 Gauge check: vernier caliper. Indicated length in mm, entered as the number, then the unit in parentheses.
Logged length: 19.7 (mm)
